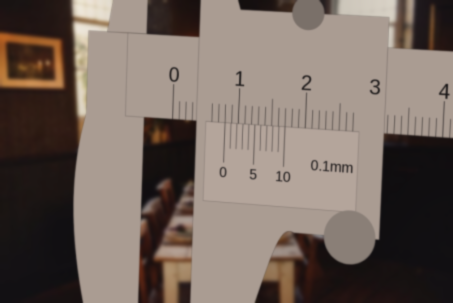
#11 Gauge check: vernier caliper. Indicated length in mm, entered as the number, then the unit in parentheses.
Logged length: 8.0 (mm)
